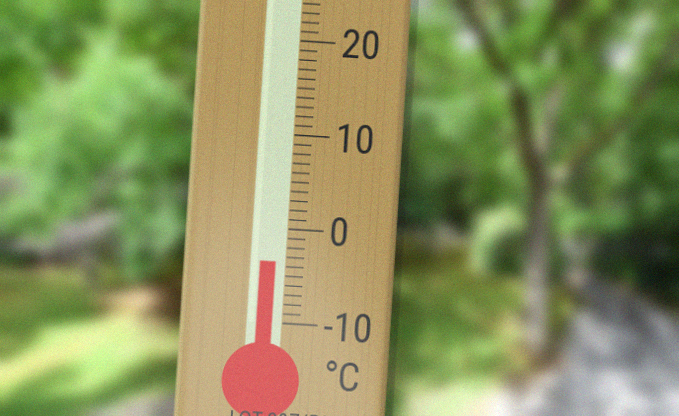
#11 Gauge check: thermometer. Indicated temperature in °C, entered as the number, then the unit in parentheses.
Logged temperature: -3.5 (°C)
